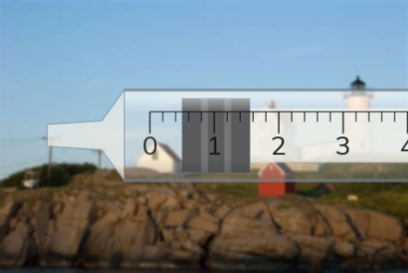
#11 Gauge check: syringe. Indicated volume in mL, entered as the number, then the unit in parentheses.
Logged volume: 0.5 (mL)
